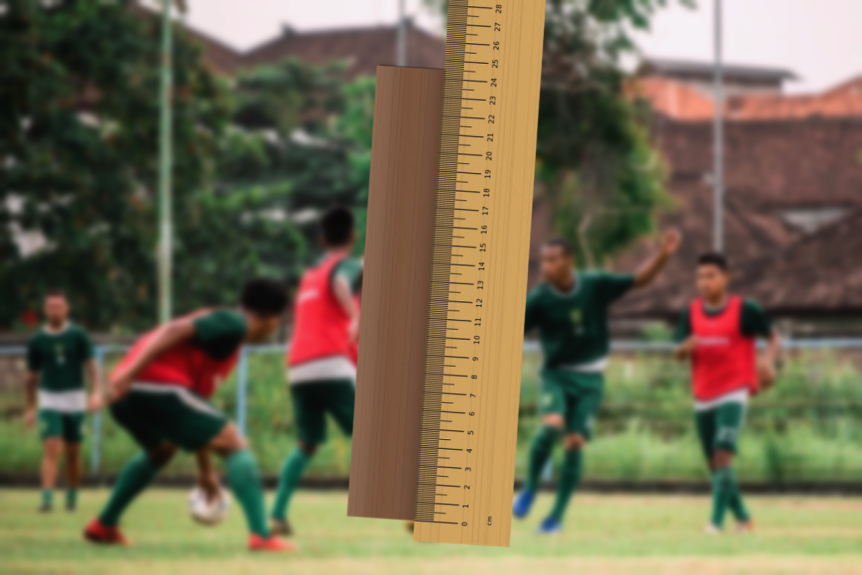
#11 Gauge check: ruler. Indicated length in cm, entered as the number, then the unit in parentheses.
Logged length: 24.5 (cm)
